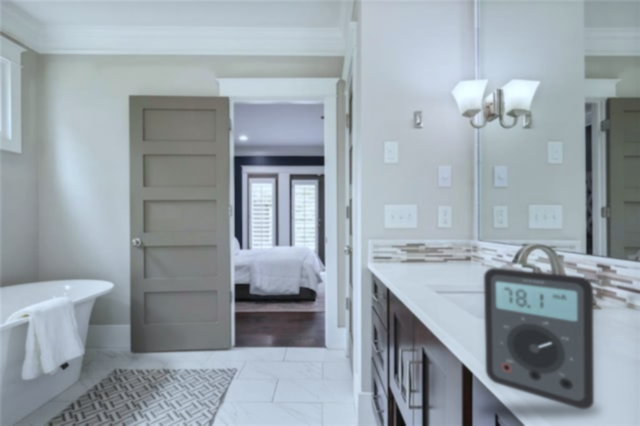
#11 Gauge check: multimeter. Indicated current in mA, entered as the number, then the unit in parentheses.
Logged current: 78.1 (mA)
